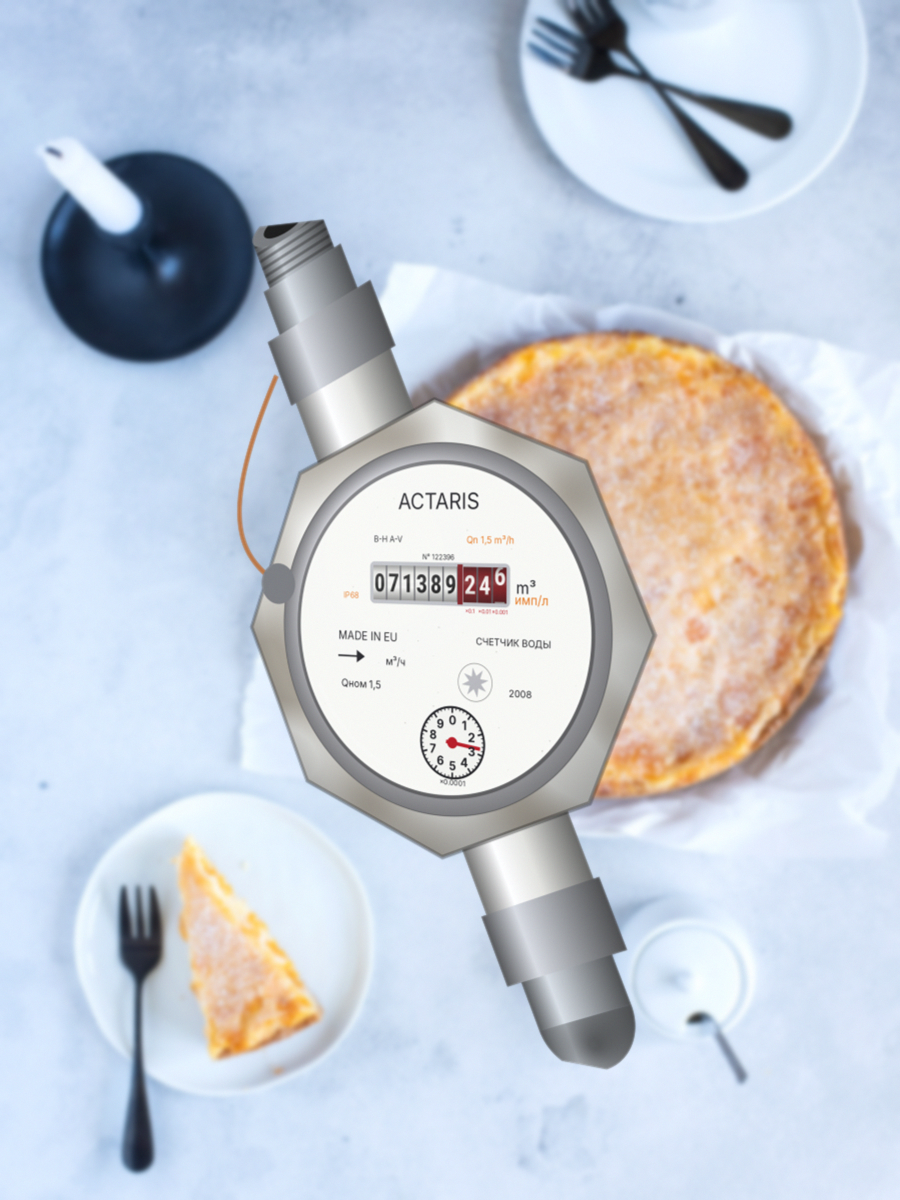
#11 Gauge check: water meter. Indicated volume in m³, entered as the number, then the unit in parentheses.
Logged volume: 71389.2462 (m³)
